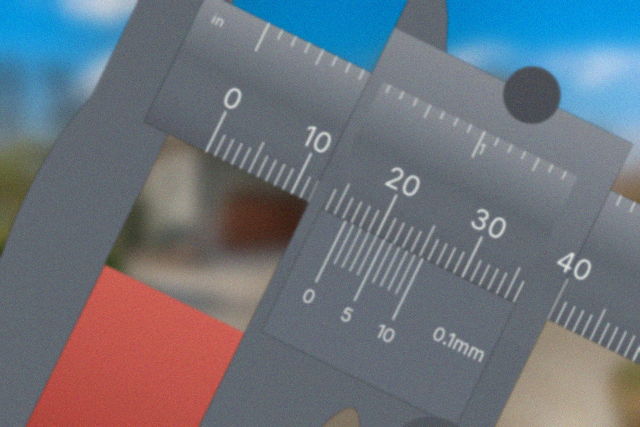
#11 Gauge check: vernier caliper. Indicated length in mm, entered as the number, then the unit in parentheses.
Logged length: 16.4 (mm)
